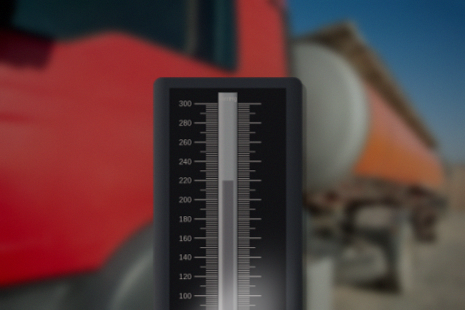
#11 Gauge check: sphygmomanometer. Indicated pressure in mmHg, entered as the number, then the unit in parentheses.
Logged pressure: 220 (mmHg)
